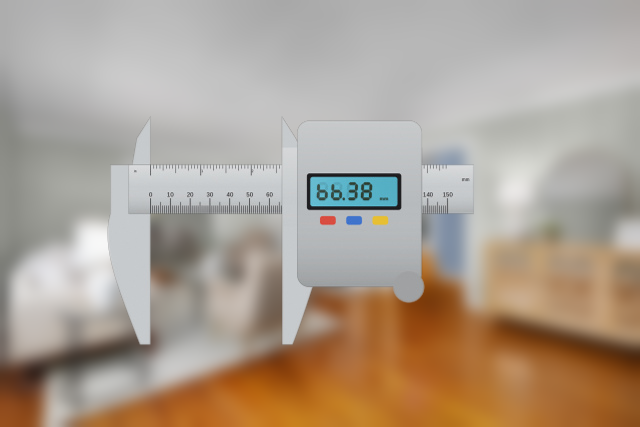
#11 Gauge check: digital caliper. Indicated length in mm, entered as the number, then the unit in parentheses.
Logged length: 66.38 (mm)
